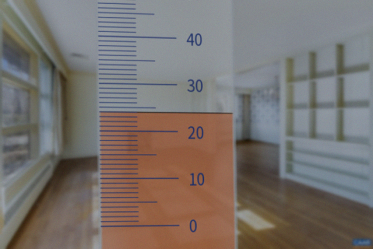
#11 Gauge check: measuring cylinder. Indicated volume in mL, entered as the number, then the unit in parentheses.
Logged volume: 24 (mL)
